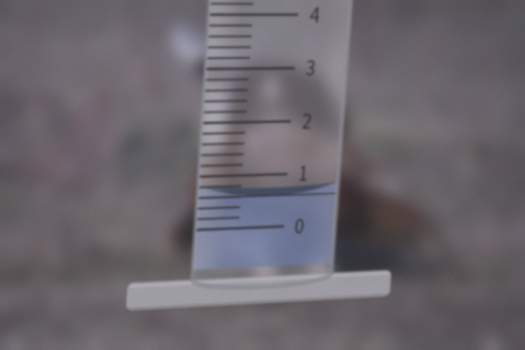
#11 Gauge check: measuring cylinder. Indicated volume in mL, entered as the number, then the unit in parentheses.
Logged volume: 0.6 (mL)
